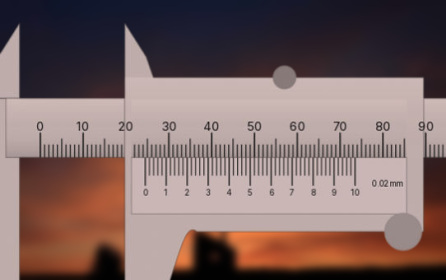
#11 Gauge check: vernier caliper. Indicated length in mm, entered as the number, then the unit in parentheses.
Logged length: 24.5 (mm)
